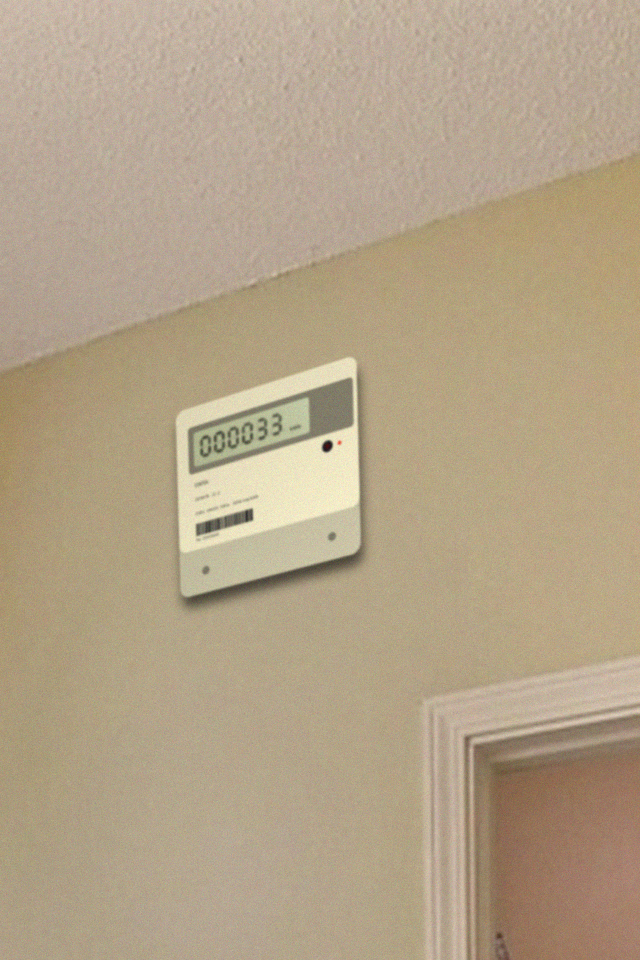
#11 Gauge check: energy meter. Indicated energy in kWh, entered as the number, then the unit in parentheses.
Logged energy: 33 (kWh)
